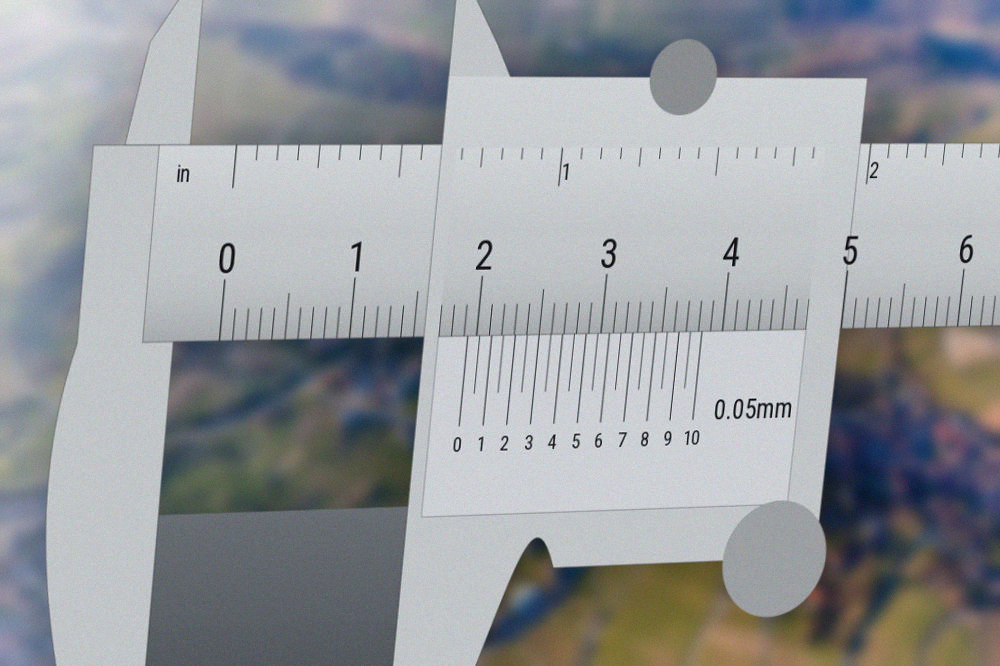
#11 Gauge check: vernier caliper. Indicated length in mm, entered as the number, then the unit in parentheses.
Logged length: 19.3 (mm)
